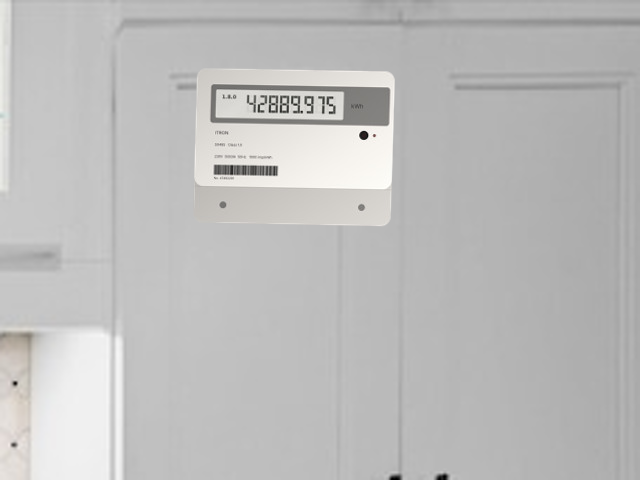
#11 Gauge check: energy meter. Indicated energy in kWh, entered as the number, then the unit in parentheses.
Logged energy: 42889.975 (kWh)
